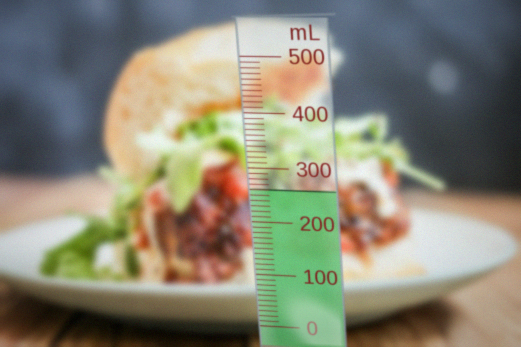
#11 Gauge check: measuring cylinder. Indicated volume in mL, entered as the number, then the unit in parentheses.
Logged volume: 260 (mL)
